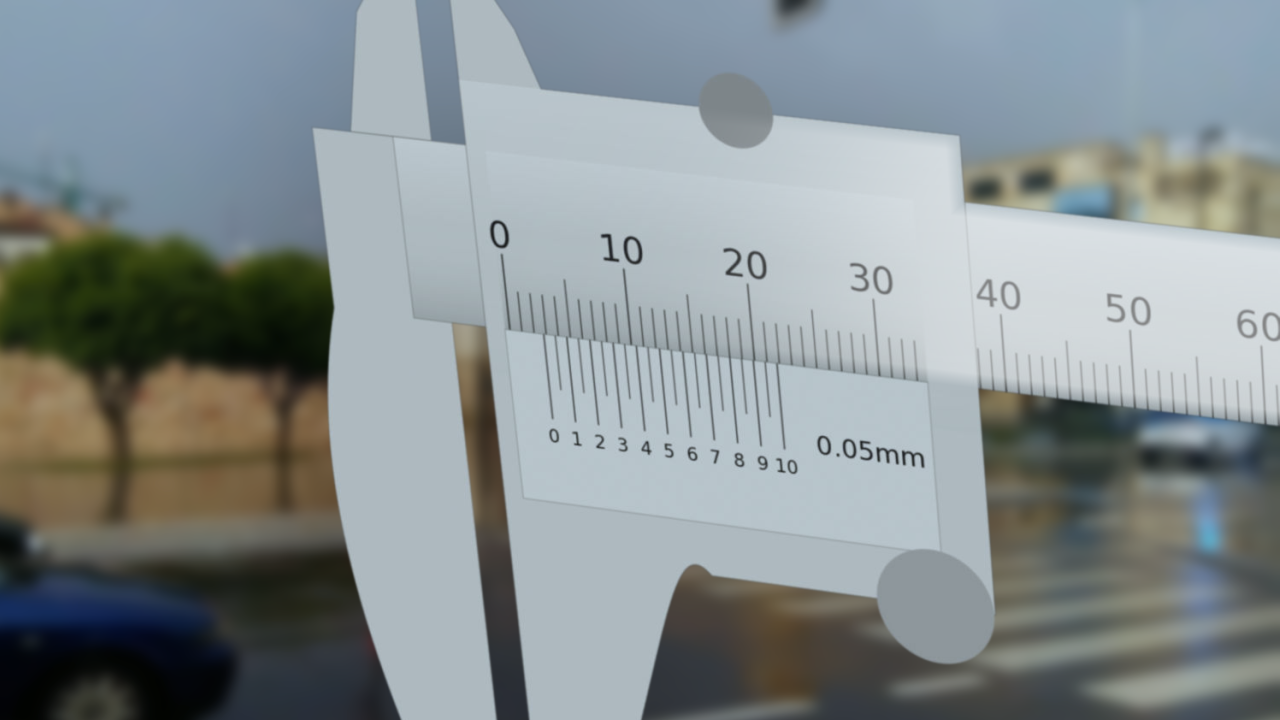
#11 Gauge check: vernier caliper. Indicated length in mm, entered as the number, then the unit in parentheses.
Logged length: 2.8 (mm)
